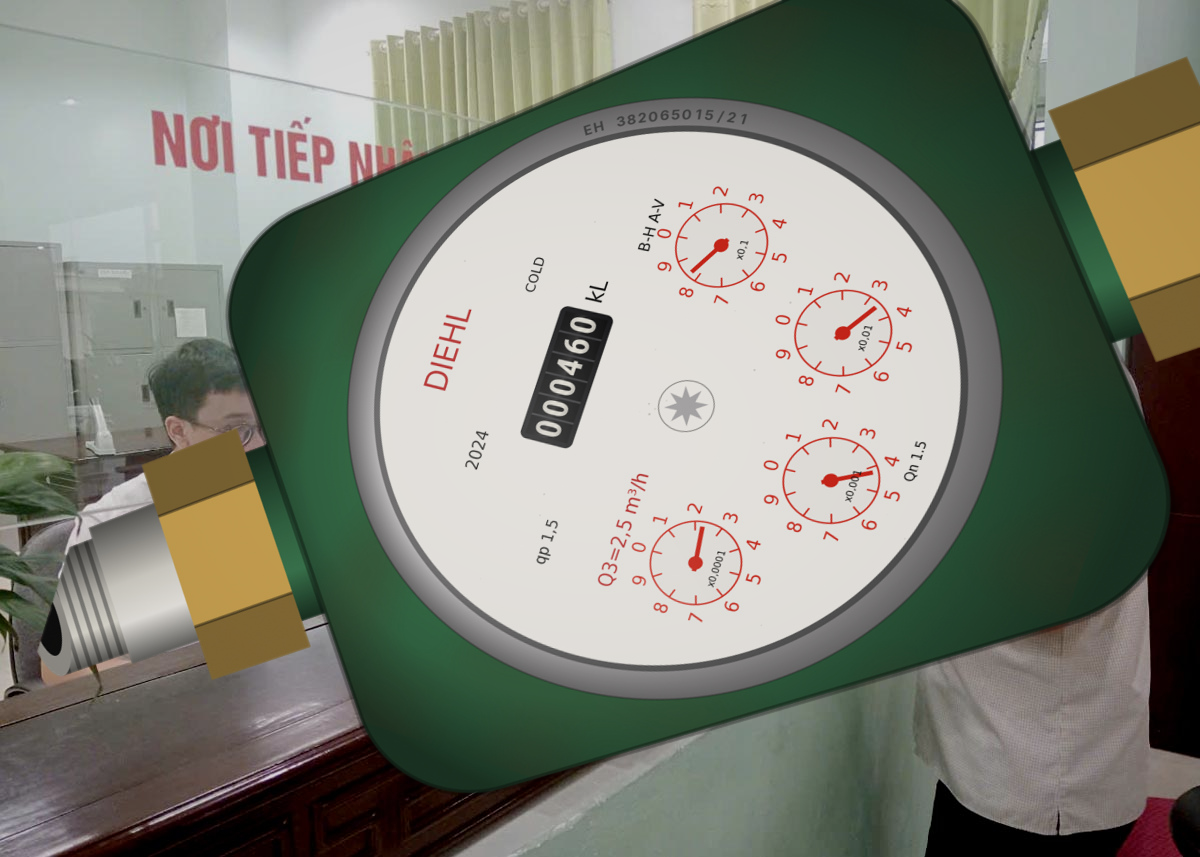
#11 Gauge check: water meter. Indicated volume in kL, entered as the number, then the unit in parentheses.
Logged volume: 460.8342 (kL)
